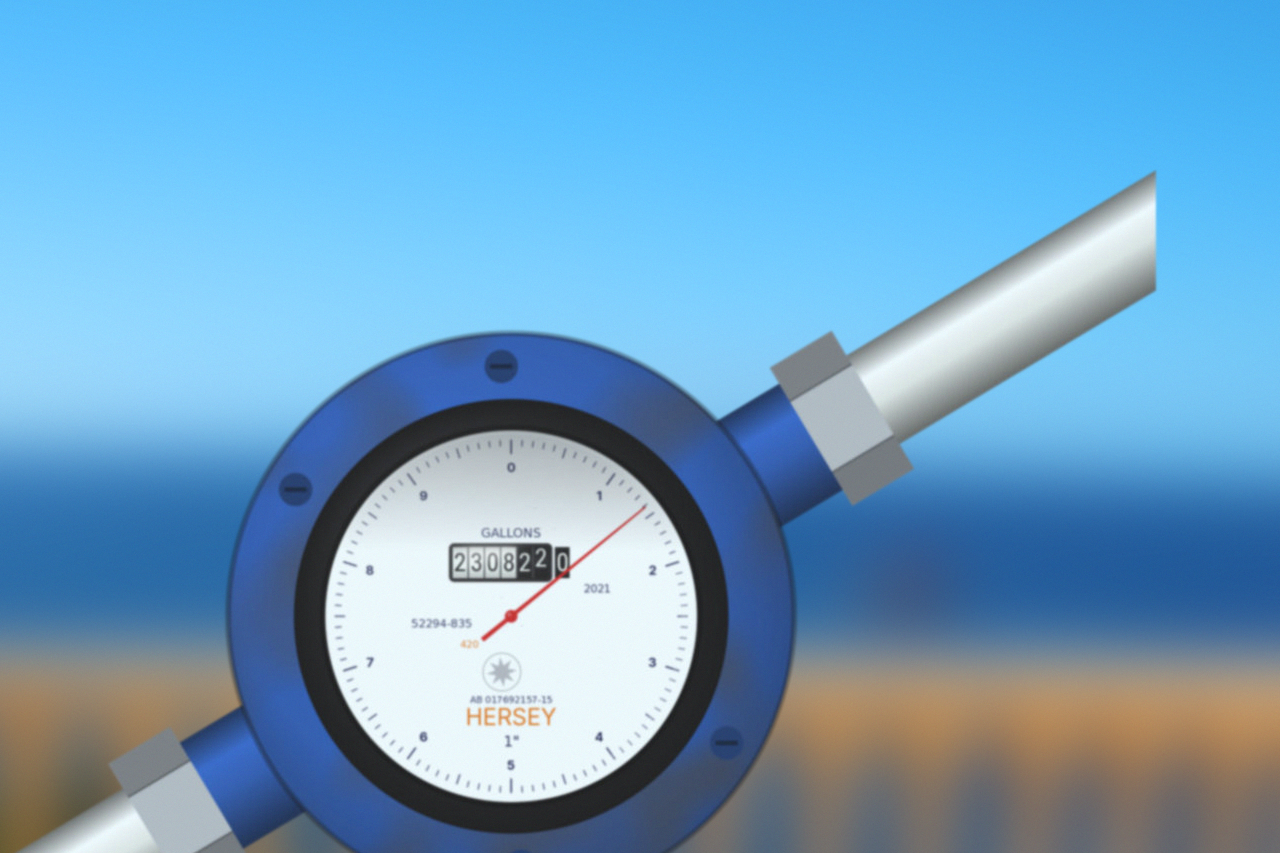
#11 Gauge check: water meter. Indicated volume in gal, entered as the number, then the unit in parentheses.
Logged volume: 2308221.4 (gal)
